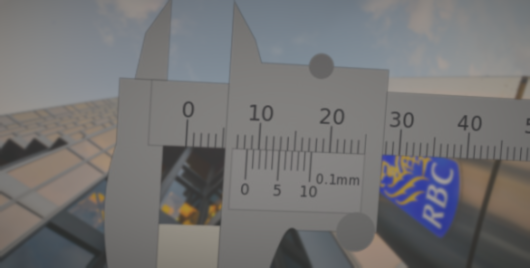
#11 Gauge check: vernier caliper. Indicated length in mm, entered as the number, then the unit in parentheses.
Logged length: 8.4 (mm)
